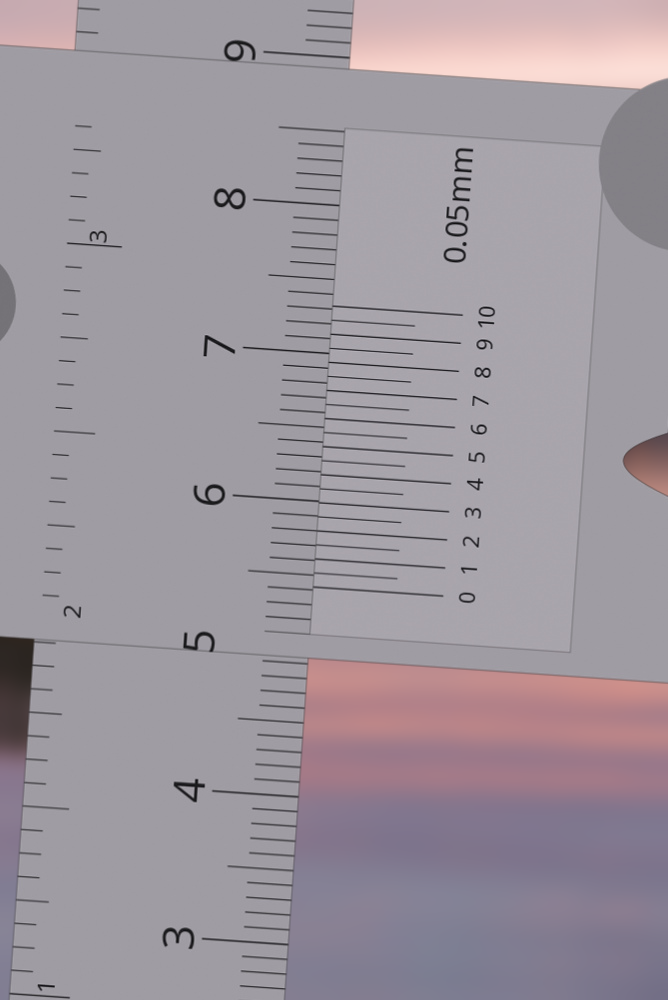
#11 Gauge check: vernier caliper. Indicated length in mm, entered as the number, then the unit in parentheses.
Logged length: 54.2 (mm)
